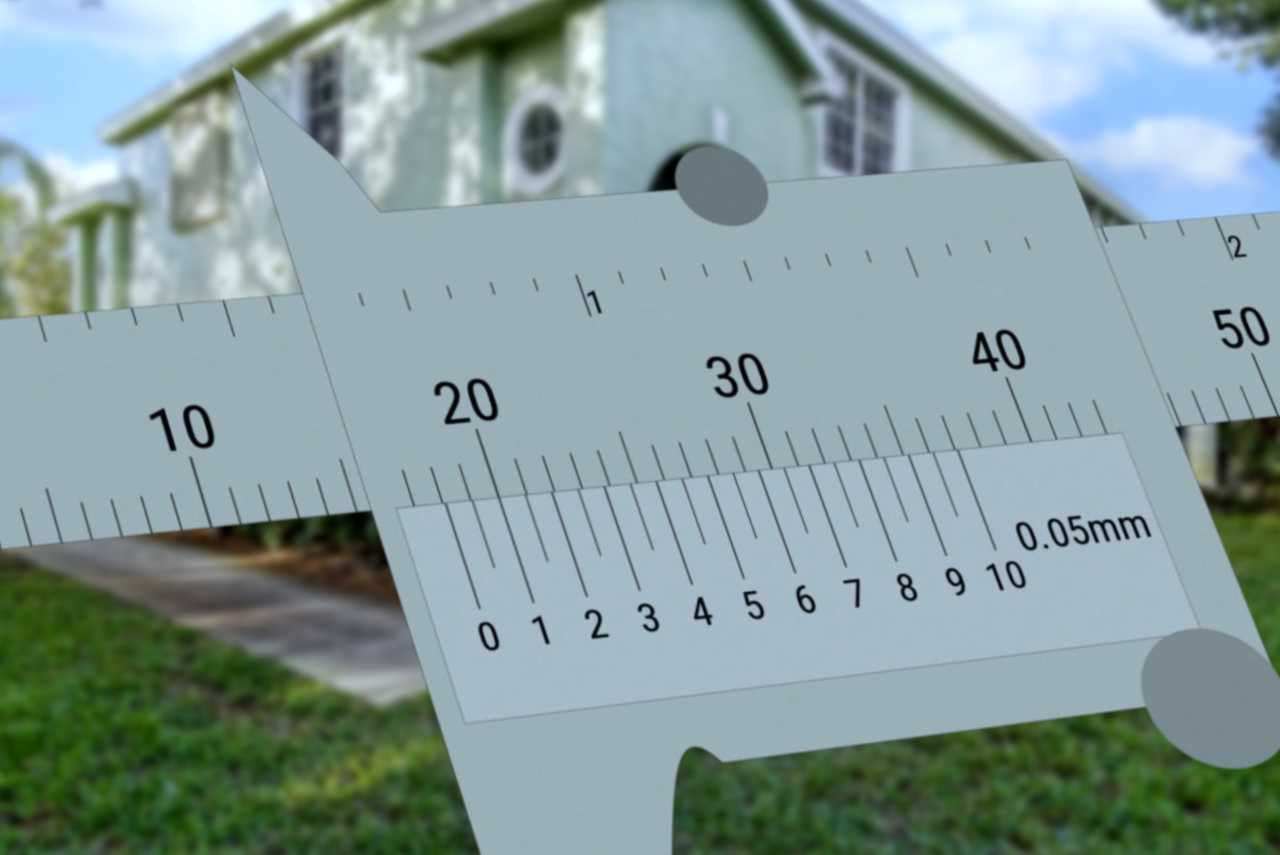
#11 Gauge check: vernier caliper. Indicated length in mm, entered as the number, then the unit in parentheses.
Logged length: 18.1 (mm)
